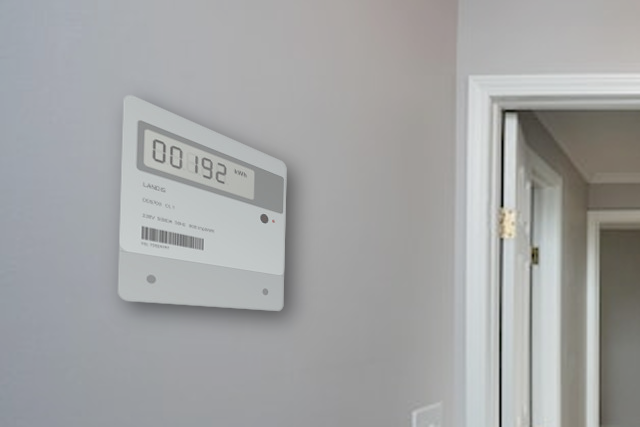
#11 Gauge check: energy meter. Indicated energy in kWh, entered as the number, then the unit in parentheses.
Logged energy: 192 (kWh)
